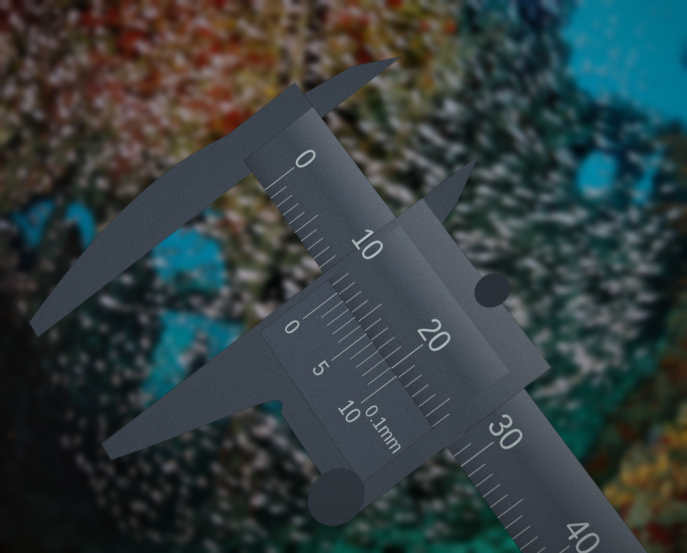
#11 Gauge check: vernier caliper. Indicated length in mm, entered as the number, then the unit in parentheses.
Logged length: 11.8 (mm)
